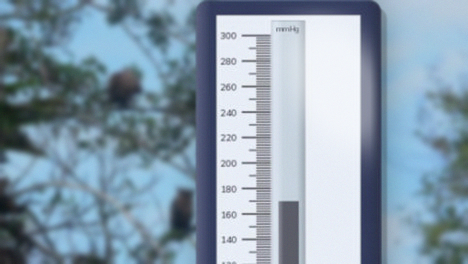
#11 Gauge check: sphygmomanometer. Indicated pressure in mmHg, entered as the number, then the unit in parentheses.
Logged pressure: 170 (mmHg)
